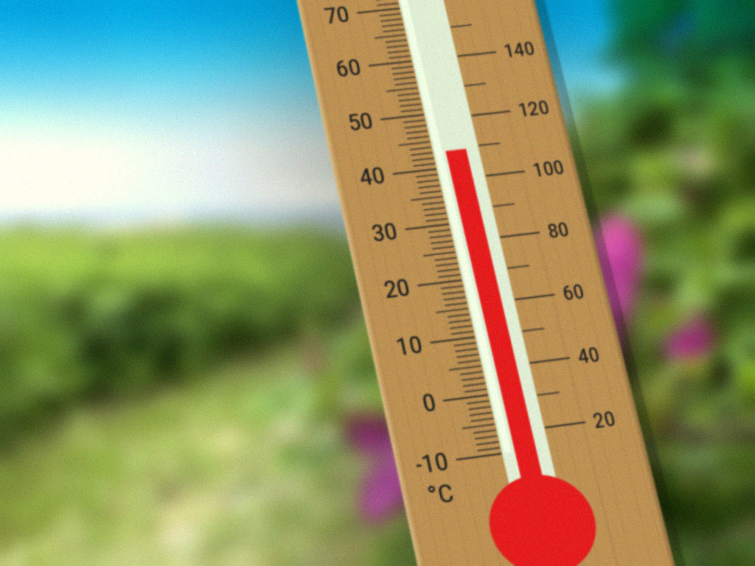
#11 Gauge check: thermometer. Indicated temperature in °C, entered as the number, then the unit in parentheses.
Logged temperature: 43 (°C)
